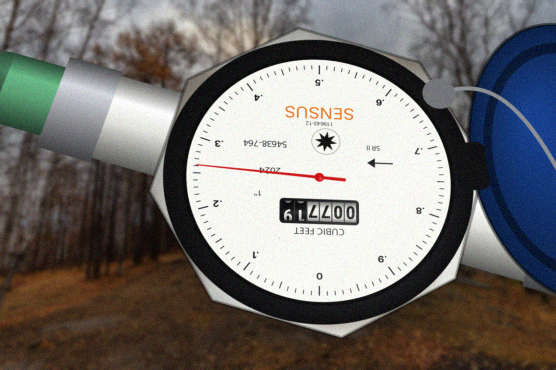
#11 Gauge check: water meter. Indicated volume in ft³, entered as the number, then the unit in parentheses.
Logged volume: 7719.26 (ft³)
